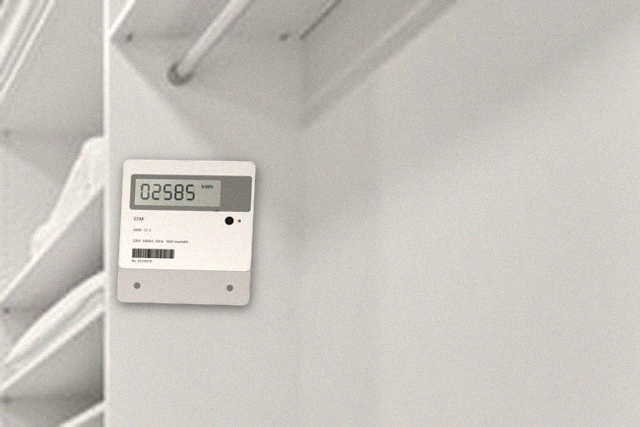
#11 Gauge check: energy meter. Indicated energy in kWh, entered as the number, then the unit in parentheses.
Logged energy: 2585 (kWh)
